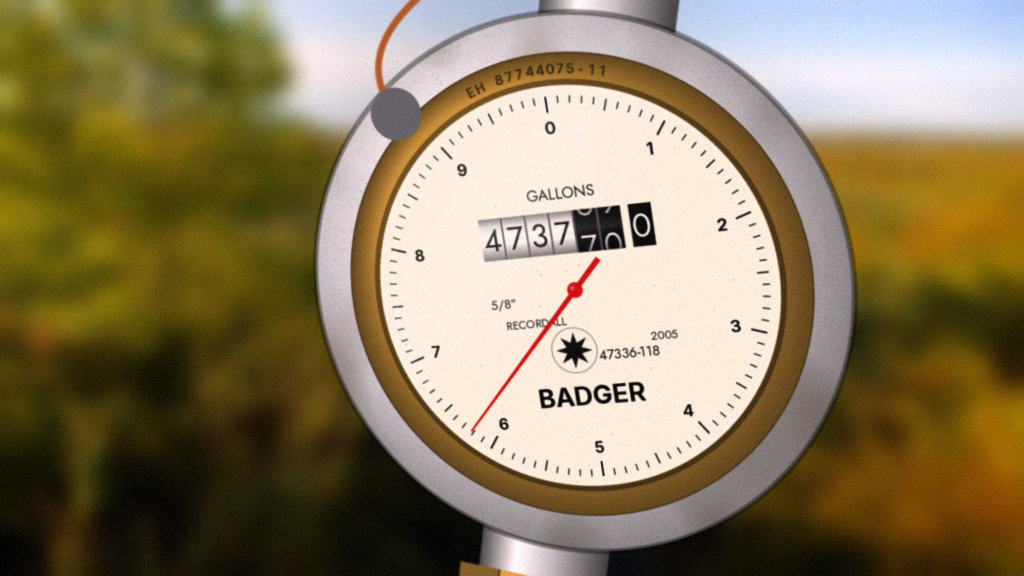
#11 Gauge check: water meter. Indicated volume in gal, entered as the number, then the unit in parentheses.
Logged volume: 4737696.2 (gal)
